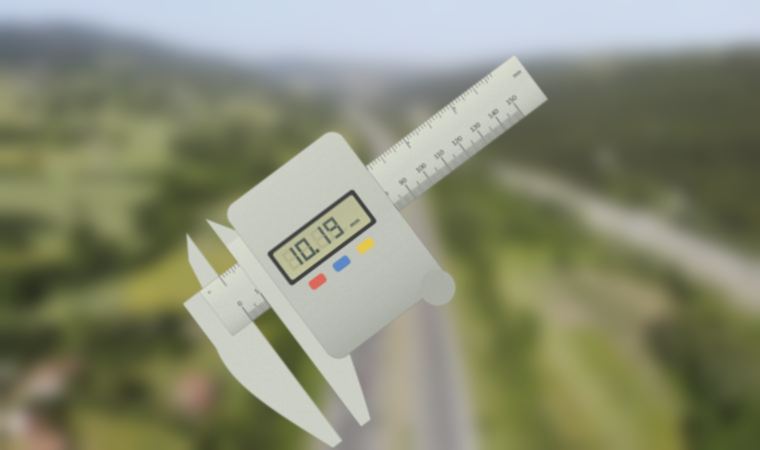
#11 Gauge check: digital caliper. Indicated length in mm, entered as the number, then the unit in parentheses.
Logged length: 10.19 (mm)
